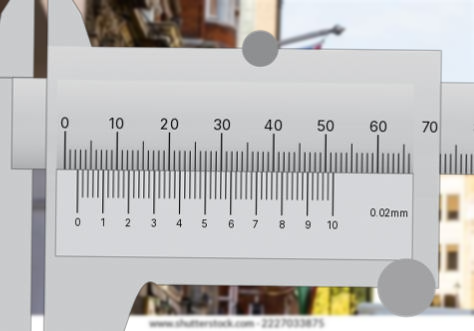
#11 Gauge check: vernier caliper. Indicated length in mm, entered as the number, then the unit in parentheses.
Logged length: 2.5 (mm)
